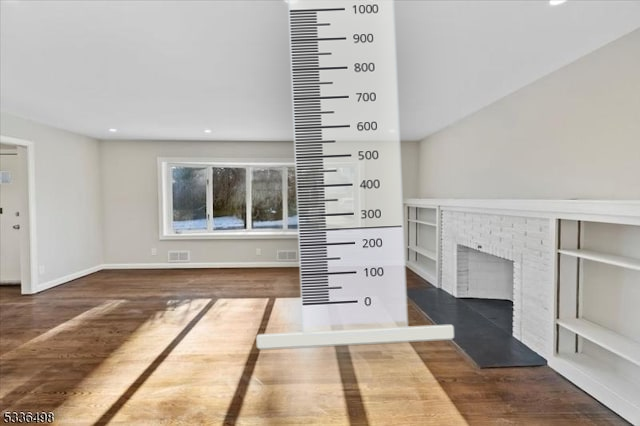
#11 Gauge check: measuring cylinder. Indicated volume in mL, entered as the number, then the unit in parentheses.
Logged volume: 250 (mL)
